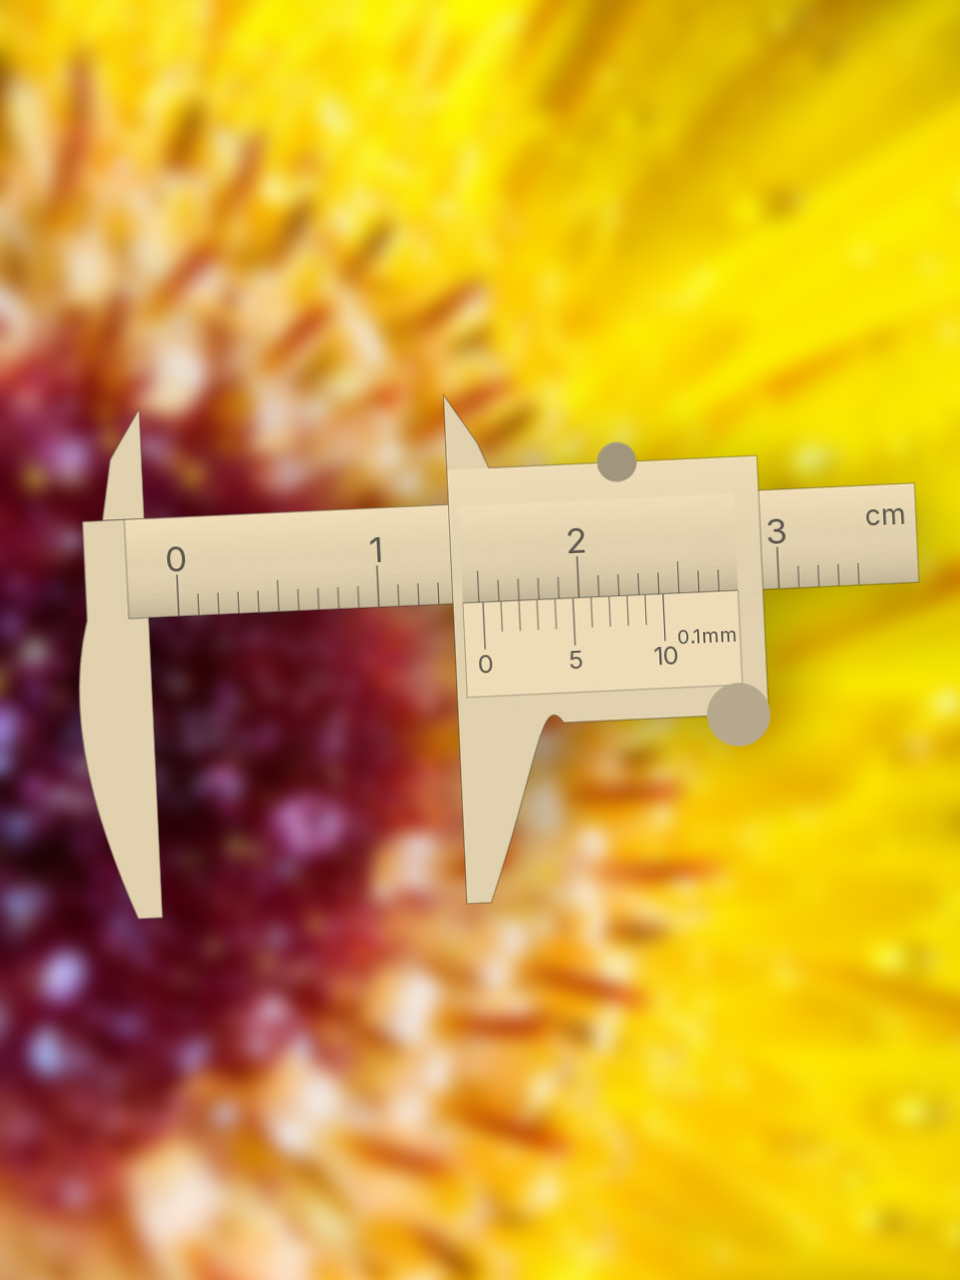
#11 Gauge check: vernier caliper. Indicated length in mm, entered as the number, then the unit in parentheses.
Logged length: 15.2 (mm)
